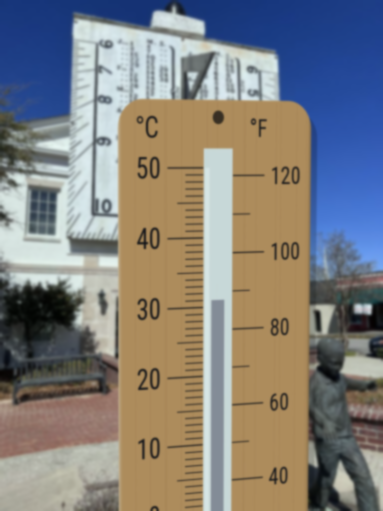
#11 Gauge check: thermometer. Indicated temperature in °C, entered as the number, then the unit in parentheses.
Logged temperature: 31 (°C)
